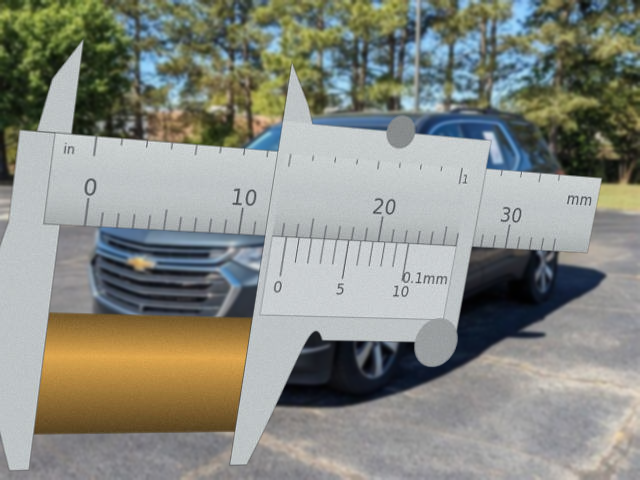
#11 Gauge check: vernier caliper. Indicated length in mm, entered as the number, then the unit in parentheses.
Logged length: 13.3 (mm)
